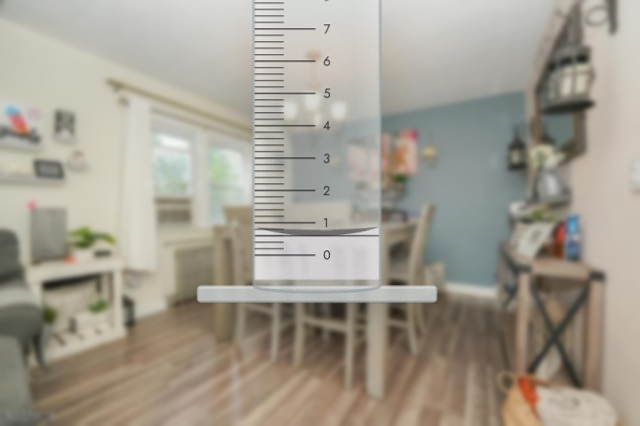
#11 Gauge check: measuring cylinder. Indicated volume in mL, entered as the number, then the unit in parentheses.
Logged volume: 0.6 (mL)
